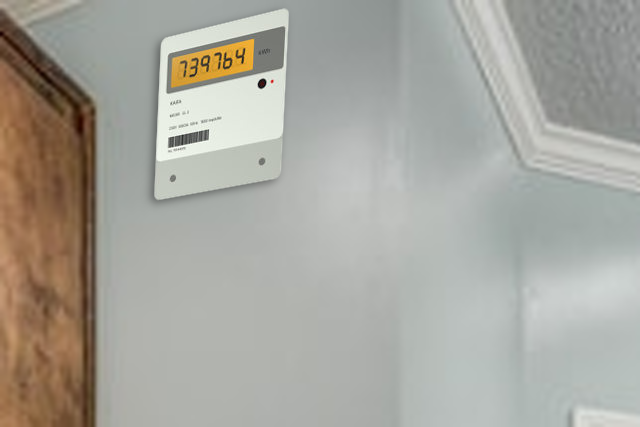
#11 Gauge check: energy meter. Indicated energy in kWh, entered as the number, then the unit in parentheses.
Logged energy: 739764 (kWh)
